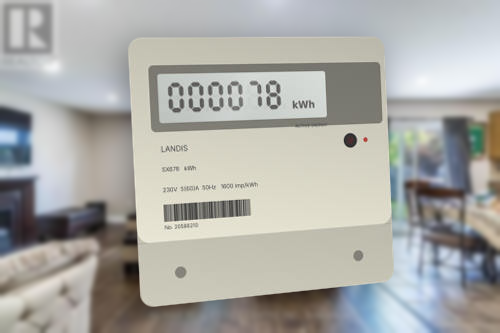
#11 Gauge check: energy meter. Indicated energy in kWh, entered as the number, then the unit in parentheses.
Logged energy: 78 (kWh)
